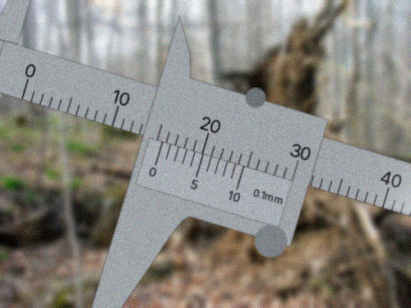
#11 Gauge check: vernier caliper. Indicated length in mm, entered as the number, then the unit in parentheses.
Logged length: 15.6 (mm)
